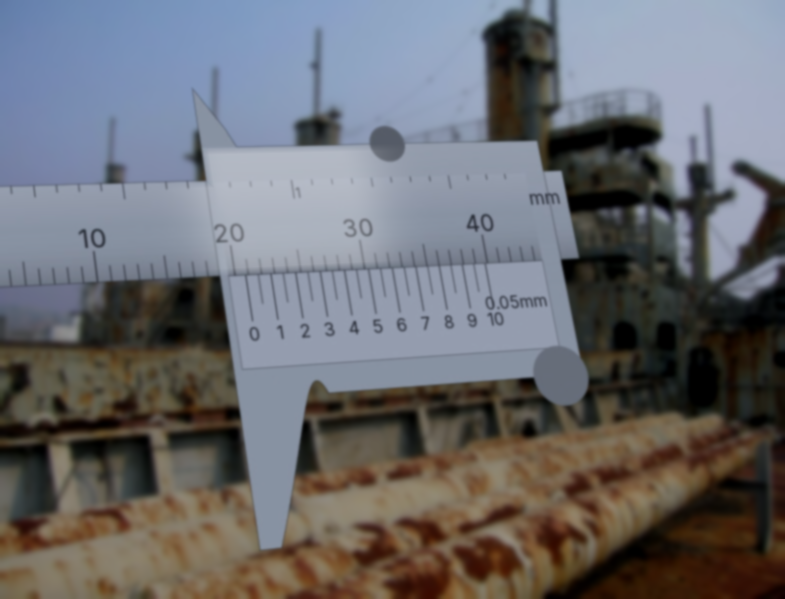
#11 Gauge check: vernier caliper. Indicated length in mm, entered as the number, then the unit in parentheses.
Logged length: 20.8 (mm)
